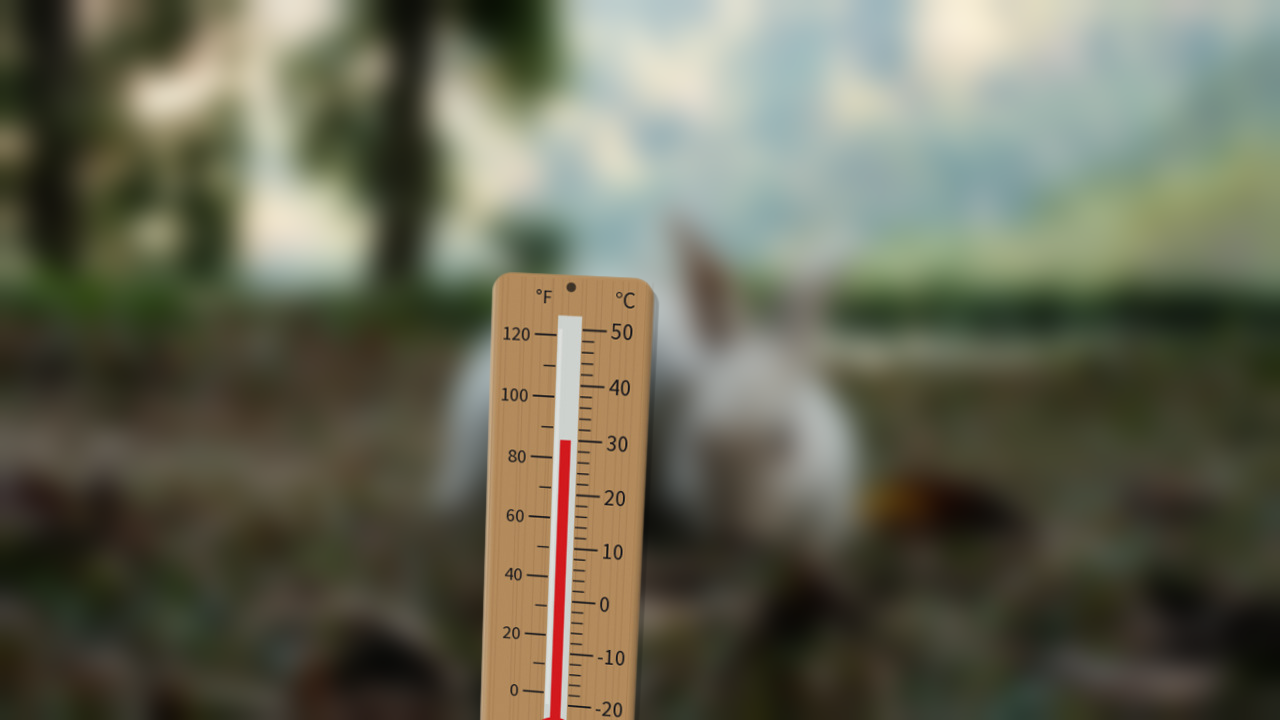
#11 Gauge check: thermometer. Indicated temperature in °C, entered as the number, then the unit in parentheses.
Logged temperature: 30 (°C)
